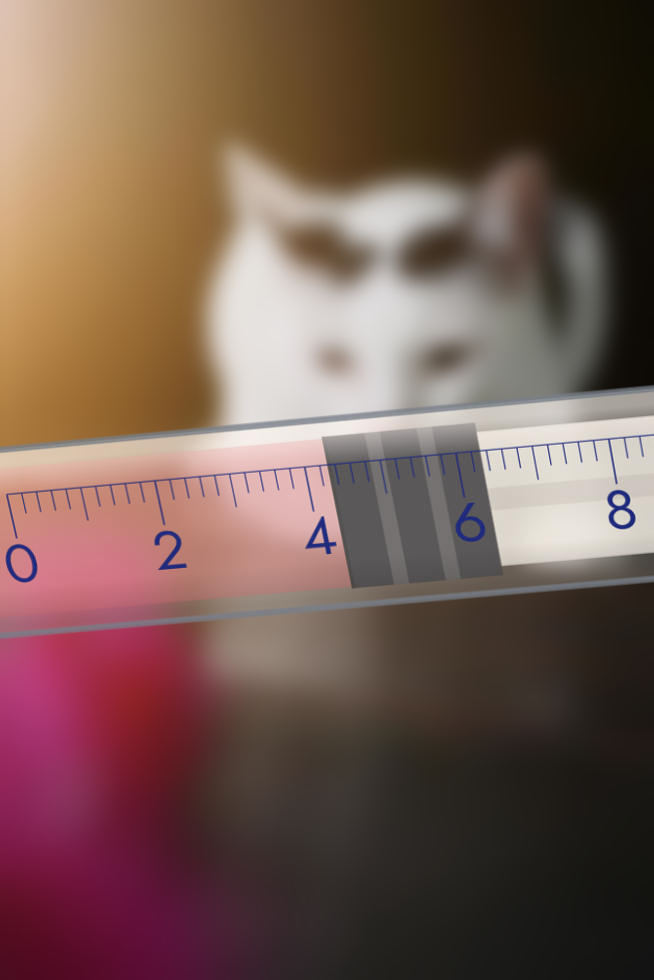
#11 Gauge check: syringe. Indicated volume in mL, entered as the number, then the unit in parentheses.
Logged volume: 4.3 (mL)
